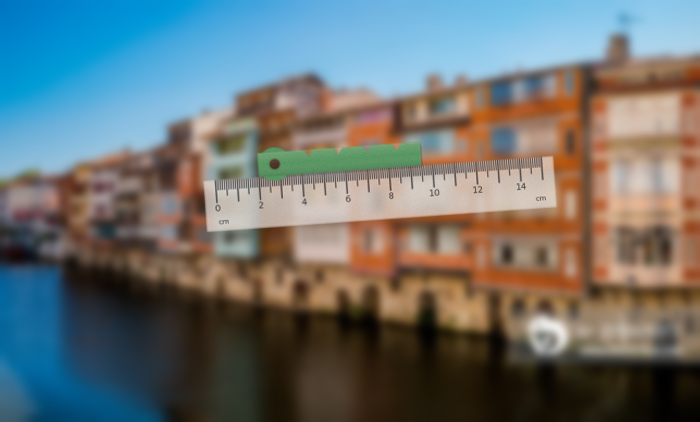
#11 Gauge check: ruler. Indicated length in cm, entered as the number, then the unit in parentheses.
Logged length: 7.5 (cm)
